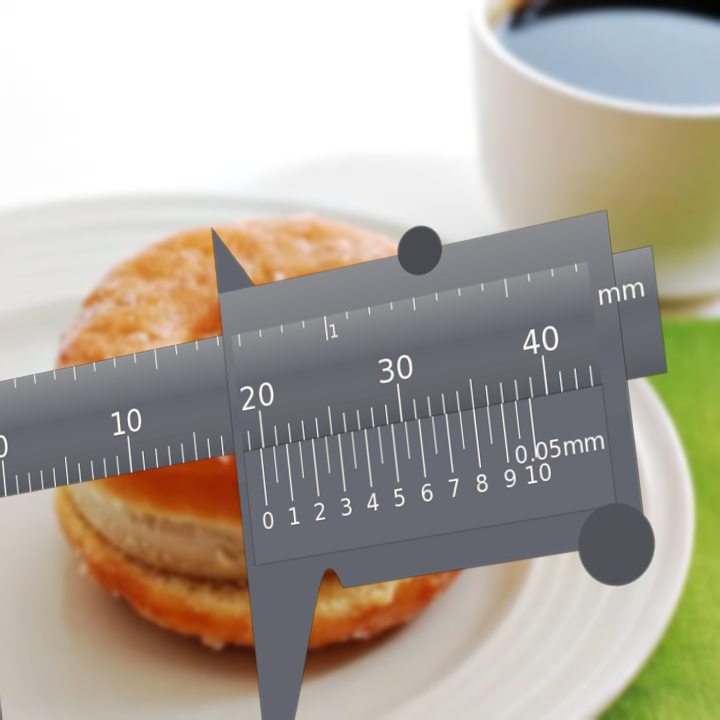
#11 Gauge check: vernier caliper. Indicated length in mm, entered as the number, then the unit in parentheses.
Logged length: 19.8 (mm)
